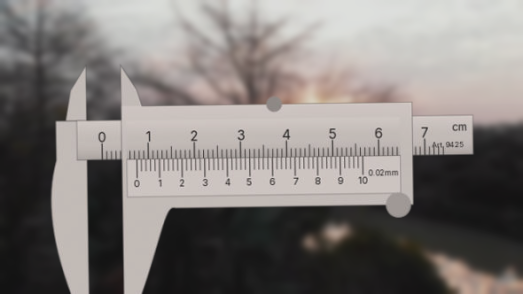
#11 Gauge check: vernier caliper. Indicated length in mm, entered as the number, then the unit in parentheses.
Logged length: 7.5 (mm)
